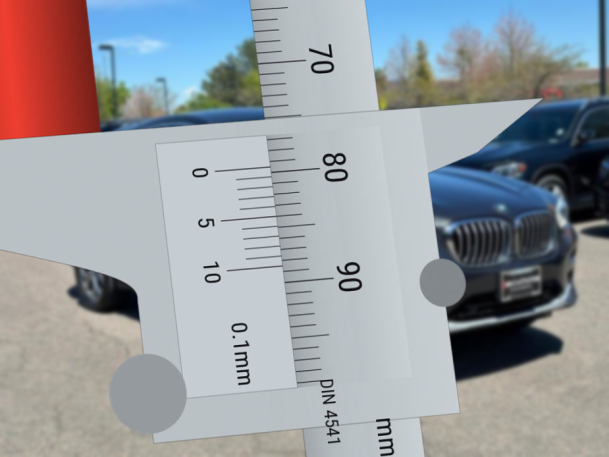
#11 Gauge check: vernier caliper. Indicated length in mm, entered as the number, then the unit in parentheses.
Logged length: 79.5 (mm)
